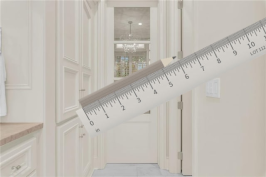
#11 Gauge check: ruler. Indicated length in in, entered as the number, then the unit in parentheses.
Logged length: 6 (in)
